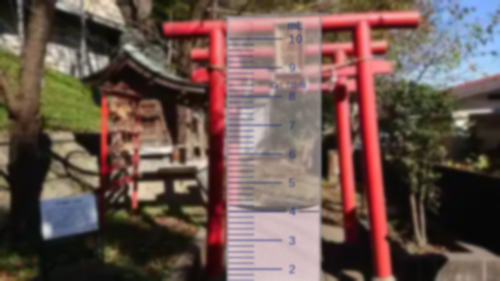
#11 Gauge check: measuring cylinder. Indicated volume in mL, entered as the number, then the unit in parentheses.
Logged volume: 4 (mL)
